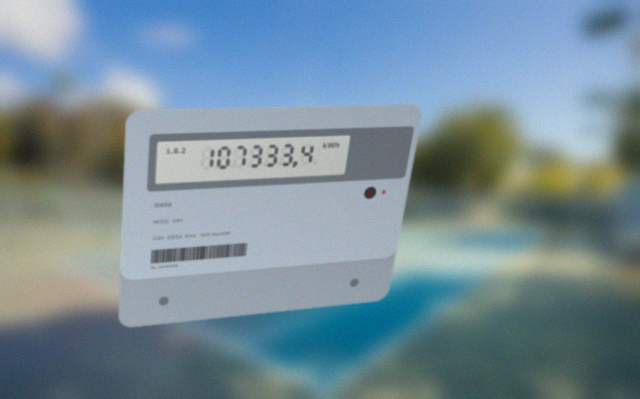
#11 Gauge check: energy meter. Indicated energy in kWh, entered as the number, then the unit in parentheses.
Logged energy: 107333.4 (kWh)
